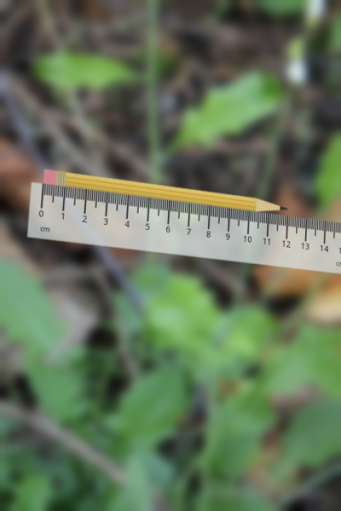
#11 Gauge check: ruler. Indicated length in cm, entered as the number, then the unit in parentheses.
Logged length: 12 (cm)
